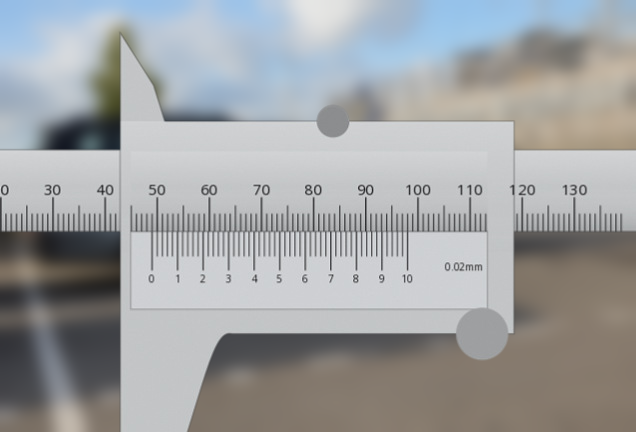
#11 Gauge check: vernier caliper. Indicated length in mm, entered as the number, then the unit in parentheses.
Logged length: 49.0 (mm)
